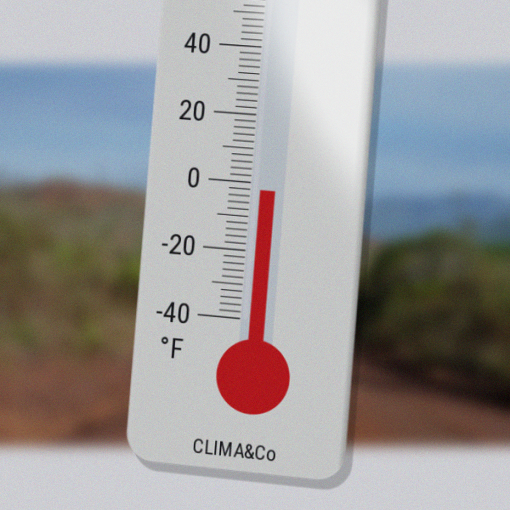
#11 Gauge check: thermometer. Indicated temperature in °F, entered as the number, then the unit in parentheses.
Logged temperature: -2 (°F)
